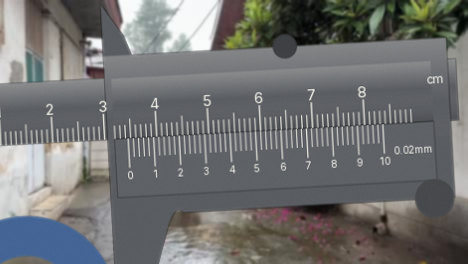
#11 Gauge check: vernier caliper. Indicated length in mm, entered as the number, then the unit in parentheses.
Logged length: 34.5 (mm)
